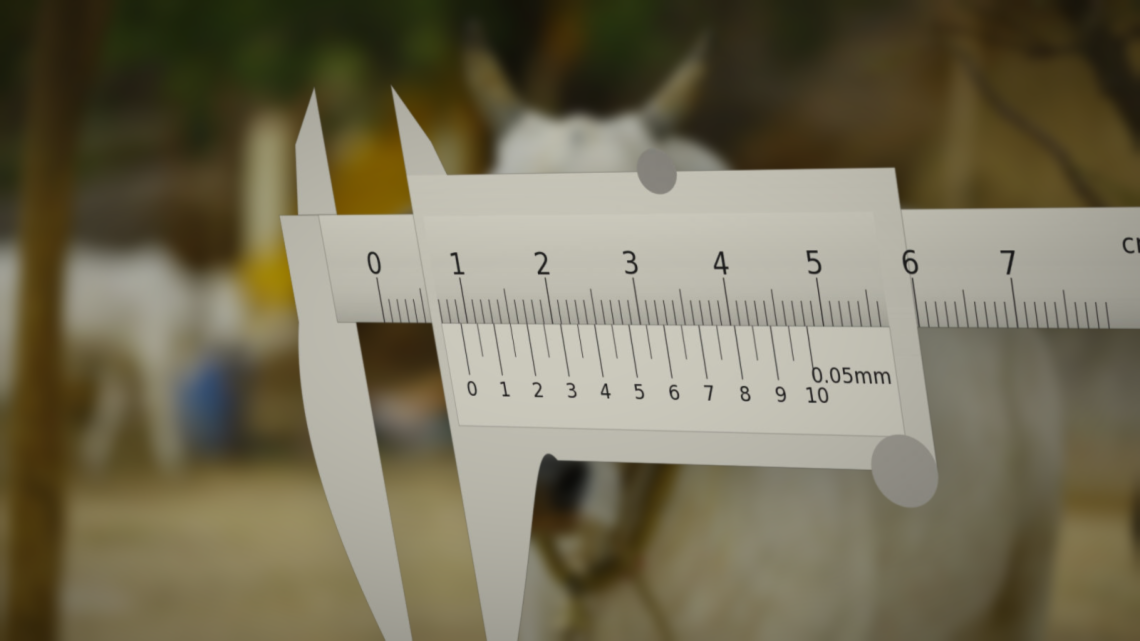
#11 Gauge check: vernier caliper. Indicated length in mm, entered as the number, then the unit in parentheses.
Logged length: 9.2 (mm)
